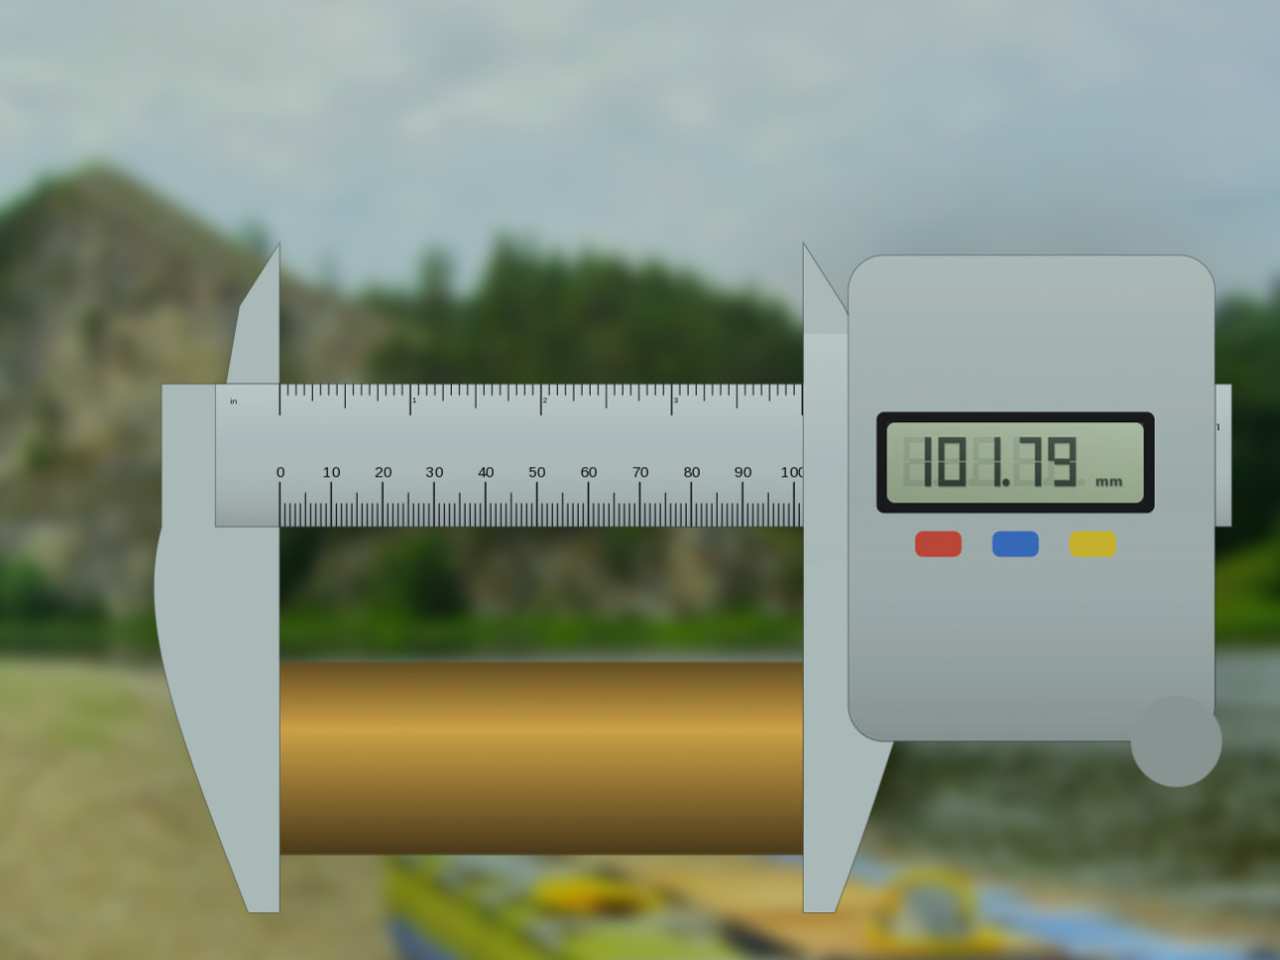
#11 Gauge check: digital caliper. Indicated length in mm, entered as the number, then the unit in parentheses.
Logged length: 101.79 (mm)
